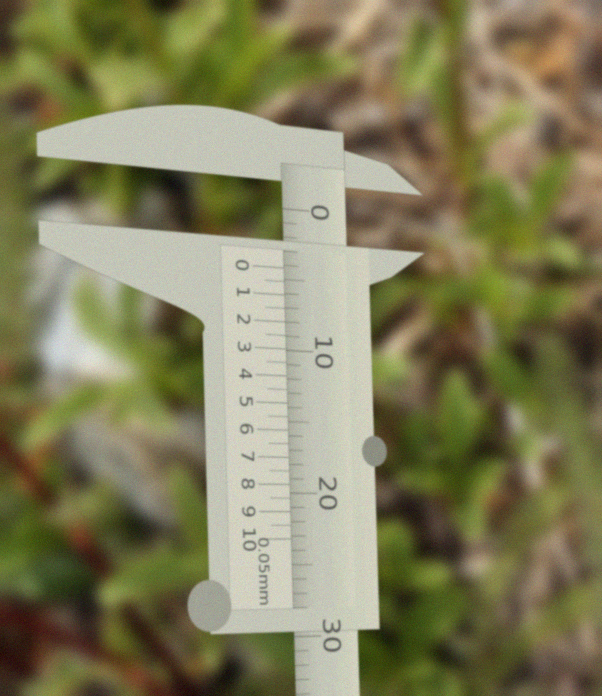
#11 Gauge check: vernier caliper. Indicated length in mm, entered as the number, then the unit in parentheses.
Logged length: 4.2 (mm)
